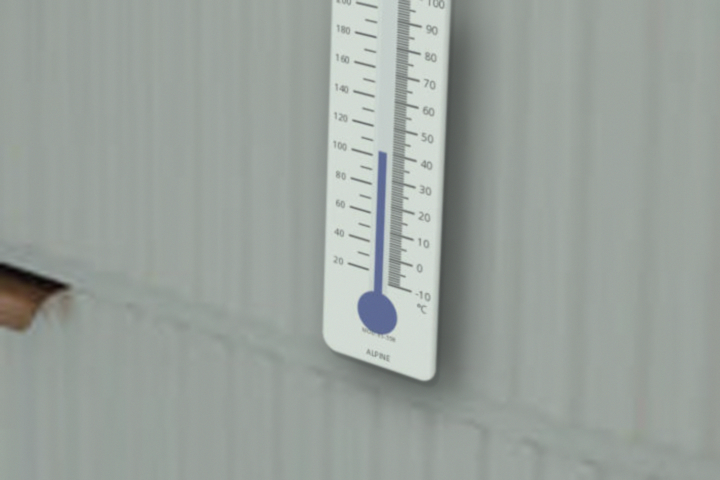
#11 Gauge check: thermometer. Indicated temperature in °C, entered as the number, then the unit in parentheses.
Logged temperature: 40 (°C)
